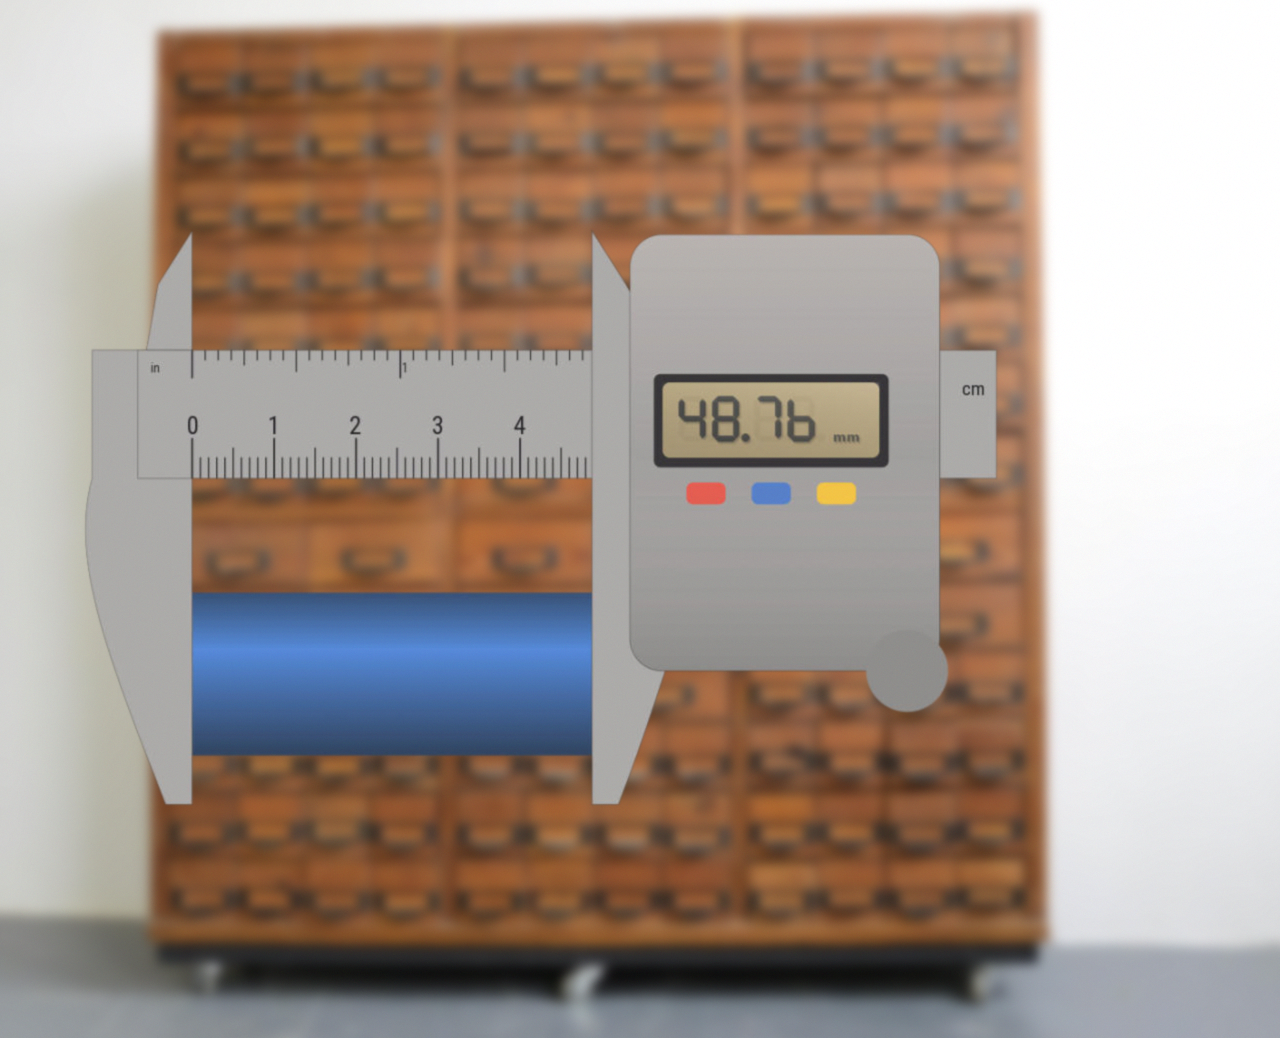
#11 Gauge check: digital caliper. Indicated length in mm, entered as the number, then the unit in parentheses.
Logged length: 48.76 (mm)
